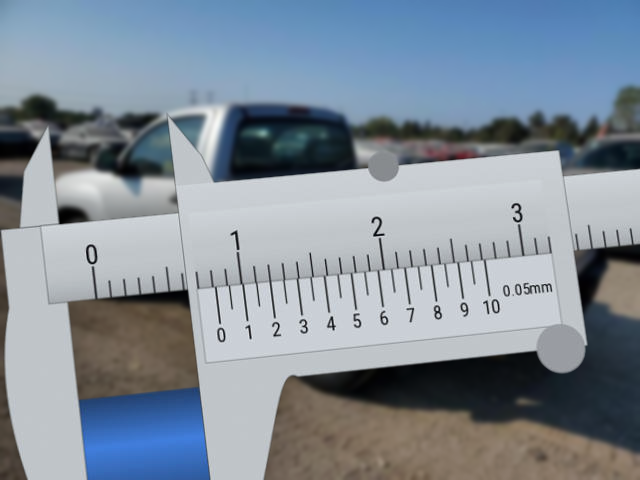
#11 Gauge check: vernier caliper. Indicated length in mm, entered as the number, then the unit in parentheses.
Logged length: 8.2 (mm)
